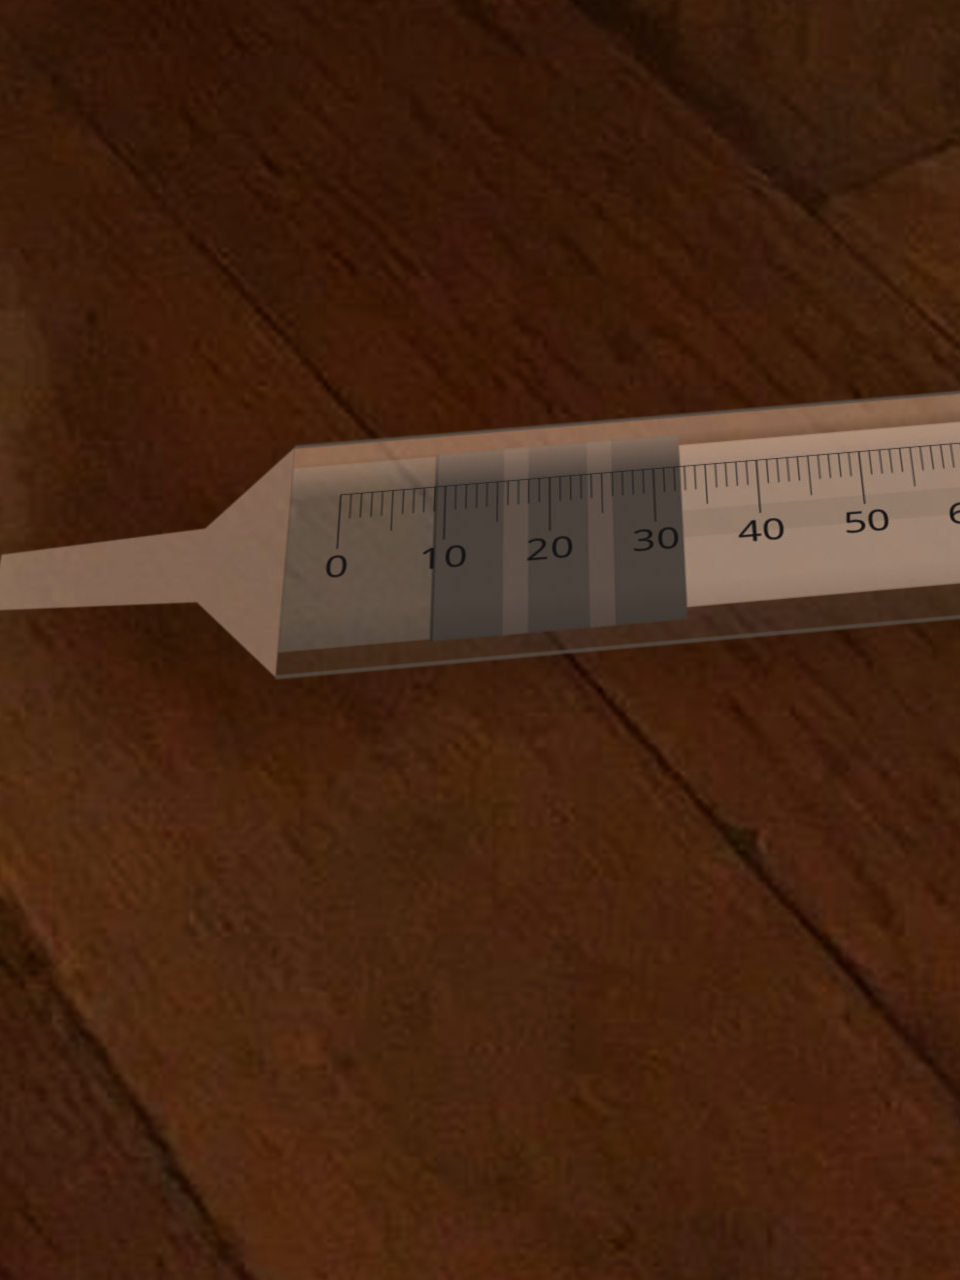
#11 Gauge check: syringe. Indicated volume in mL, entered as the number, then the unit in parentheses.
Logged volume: 9 (mL)
